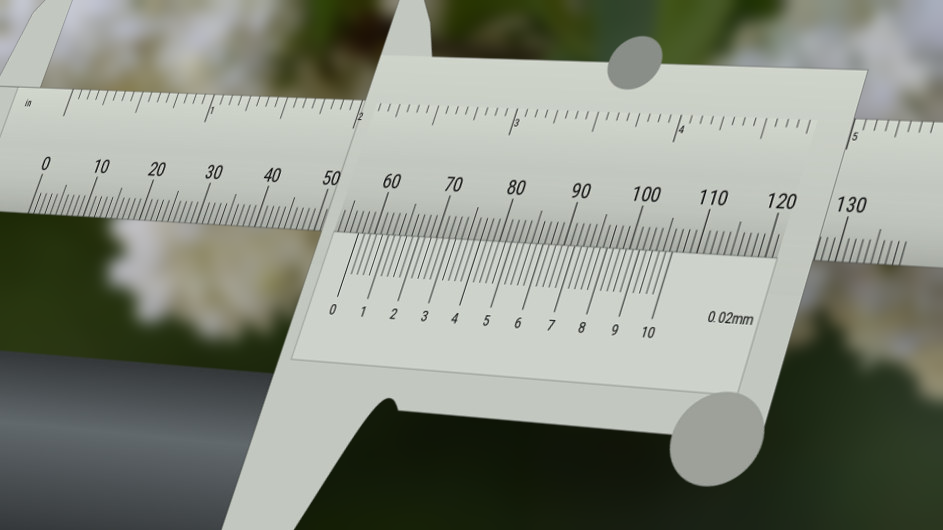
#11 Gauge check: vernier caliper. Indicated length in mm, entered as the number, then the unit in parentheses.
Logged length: 57.4 (mm)
